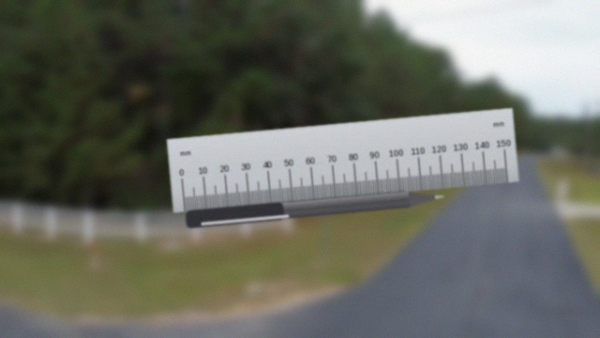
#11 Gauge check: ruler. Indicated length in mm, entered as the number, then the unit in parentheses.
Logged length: 120 (mm)
